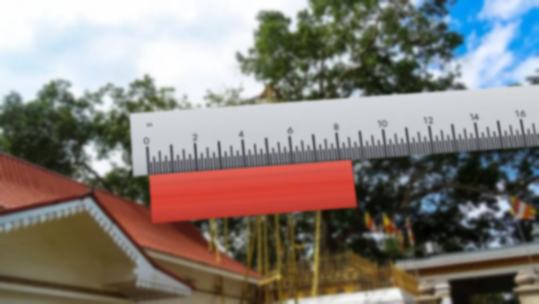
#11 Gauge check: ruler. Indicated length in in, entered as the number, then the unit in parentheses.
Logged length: 8.5 (in)
